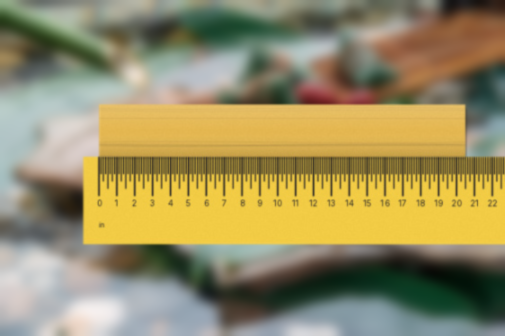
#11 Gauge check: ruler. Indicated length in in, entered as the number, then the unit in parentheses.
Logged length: 20.5 (in)
